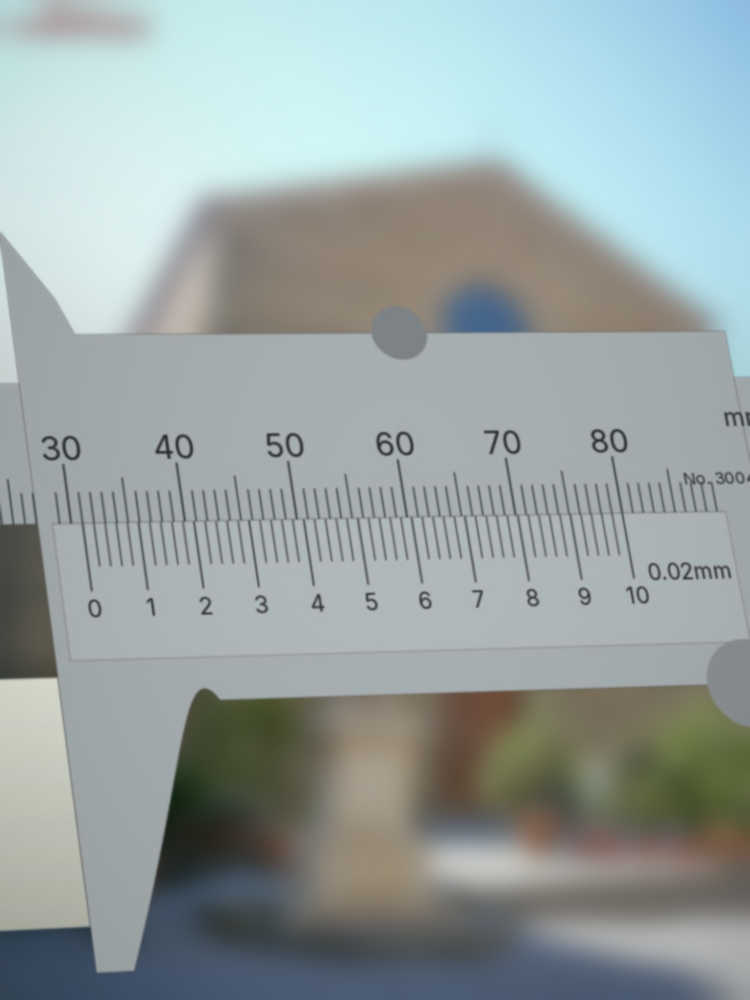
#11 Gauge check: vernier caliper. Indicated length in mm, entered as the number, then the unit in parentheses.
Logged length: 31.0 (mm)
